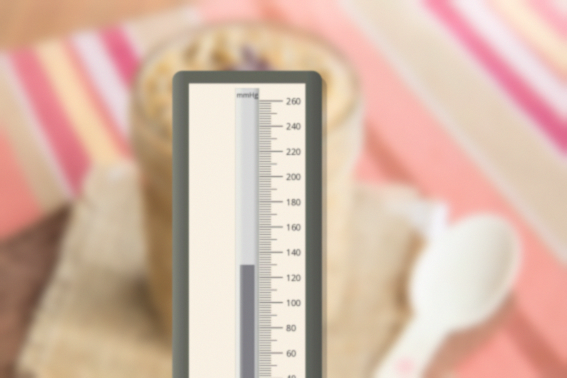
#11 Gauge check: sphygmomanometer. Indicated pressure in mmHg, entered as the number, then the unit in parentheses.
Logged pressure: 130 (mmHg)
